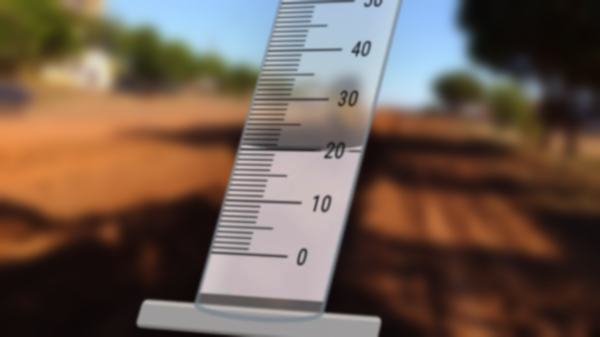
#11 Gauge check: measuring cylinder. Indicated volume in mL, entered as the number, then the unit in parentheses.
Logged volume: 20 (mL)
